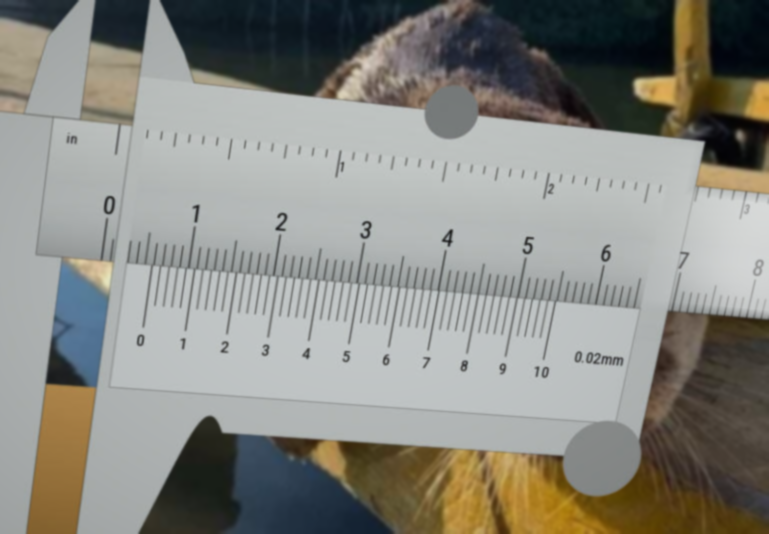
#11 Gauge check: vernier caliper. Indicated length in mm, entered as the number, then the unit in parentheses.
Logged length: 5.8 (mm)
